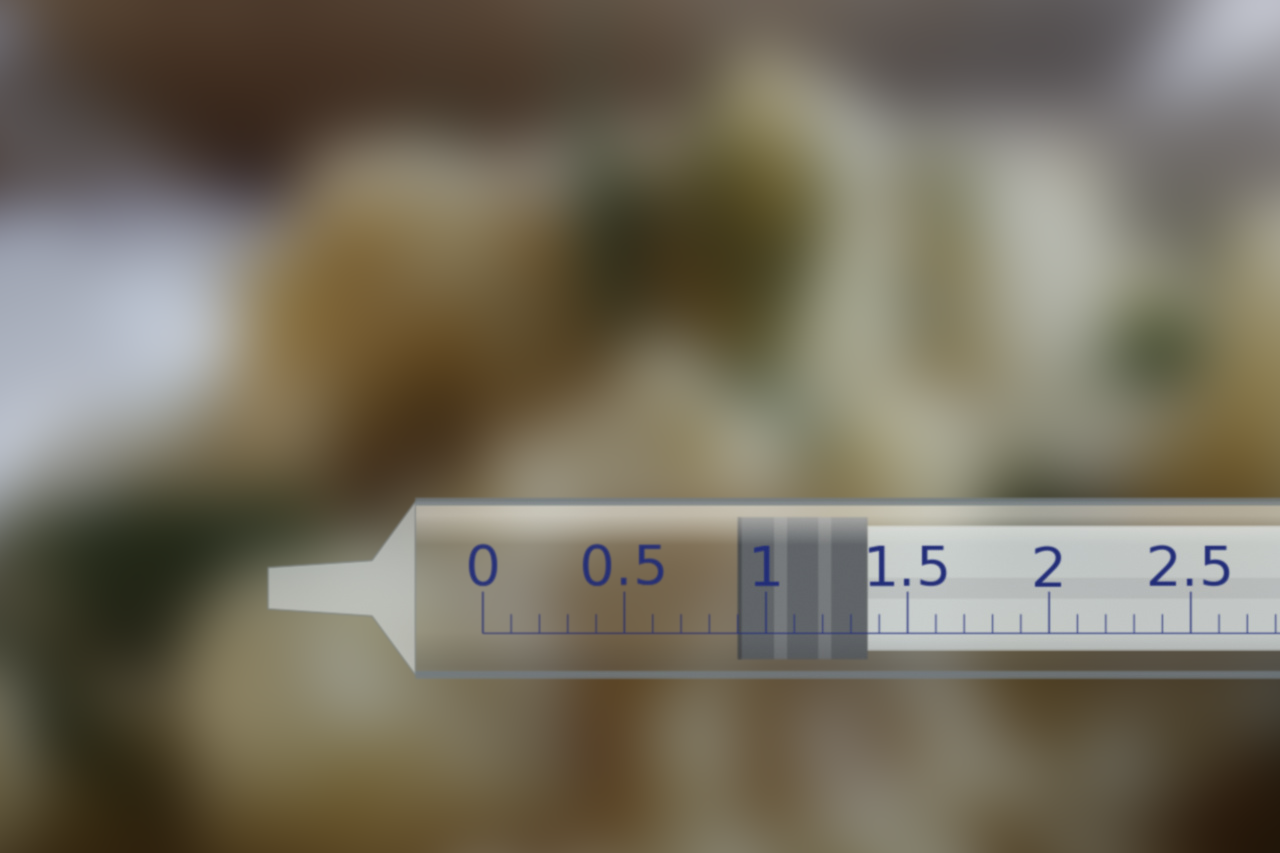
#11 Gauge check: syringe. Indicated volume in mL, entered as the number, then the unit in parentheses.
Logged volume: 0.9 (mL)
